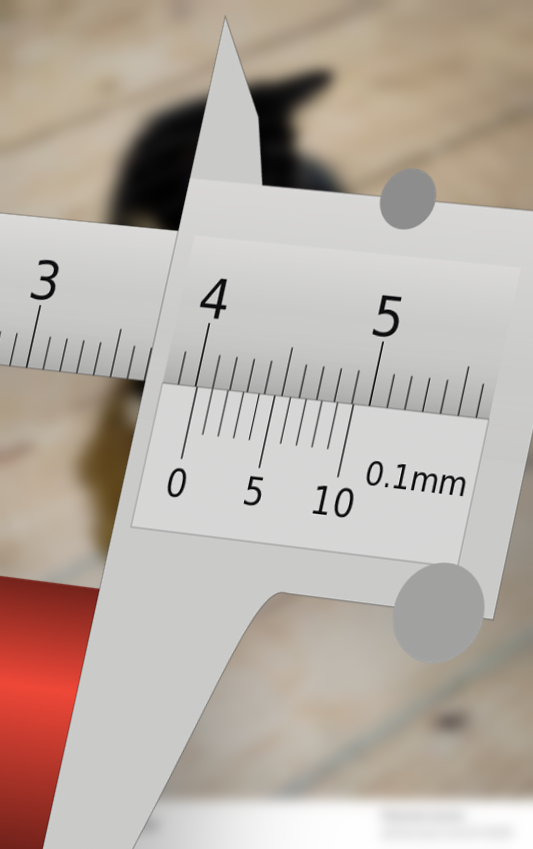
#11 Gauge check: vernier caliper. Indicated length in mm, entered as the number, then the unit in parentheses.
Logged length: 40.1 (mm)
